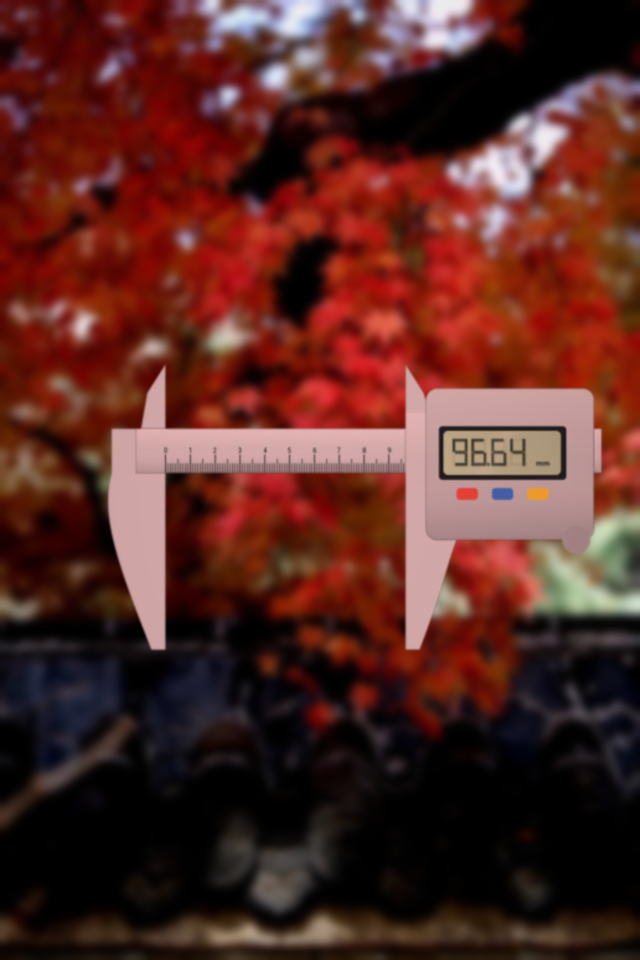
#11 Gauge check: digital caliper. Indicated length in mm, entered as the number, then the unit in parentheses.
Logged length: 96.64 (mm)
